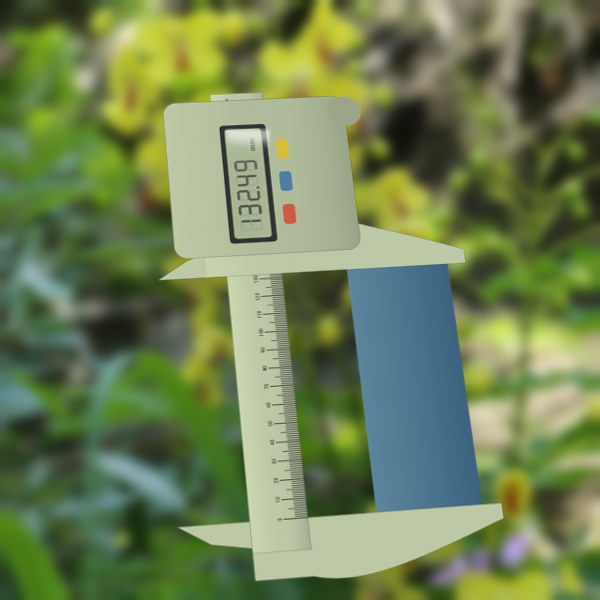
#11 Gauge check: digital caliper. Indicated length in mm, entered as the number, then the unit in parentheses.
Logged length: 132.49 (mm)
